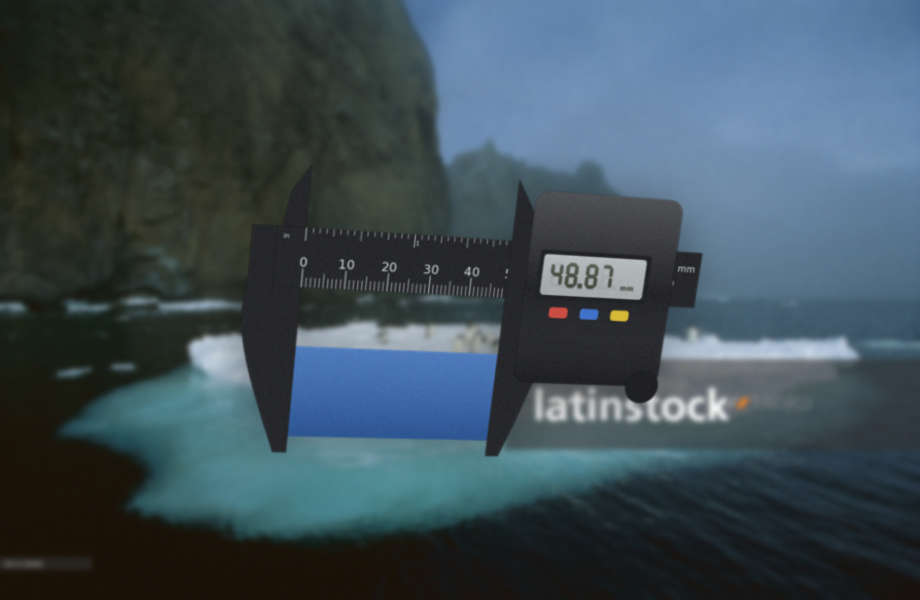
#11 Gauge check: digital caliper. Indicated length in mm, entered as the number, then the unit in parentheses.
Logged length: 48.87 (mm)
